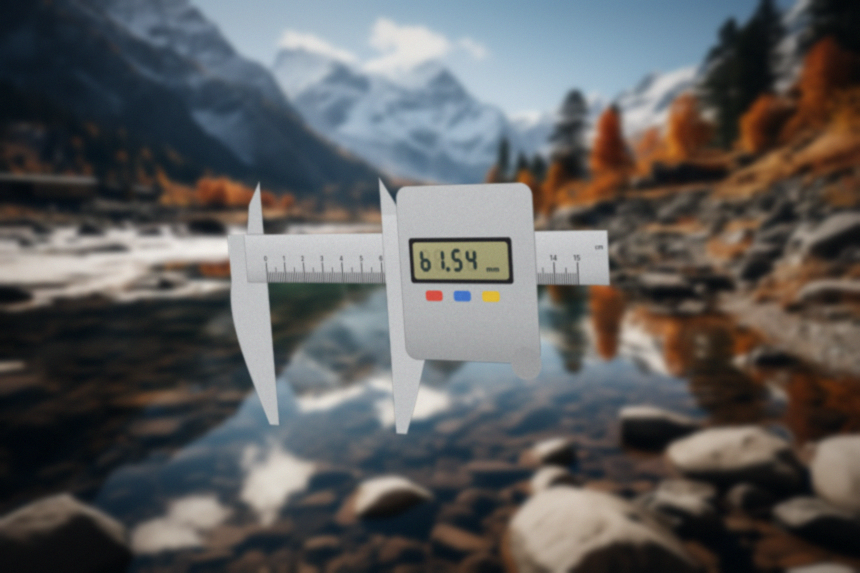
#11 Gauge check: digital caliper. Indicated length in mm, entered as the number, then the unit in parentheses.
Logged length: 61.54 (mm)
